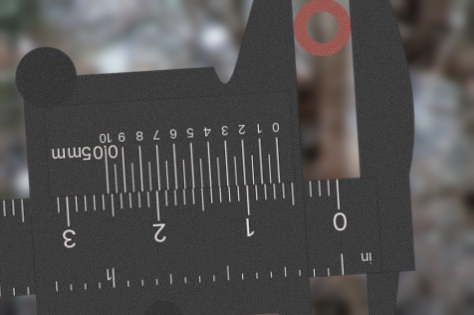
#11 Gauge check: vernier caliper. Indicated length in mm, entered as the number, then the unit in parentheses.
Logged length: 6.4 (mm)
